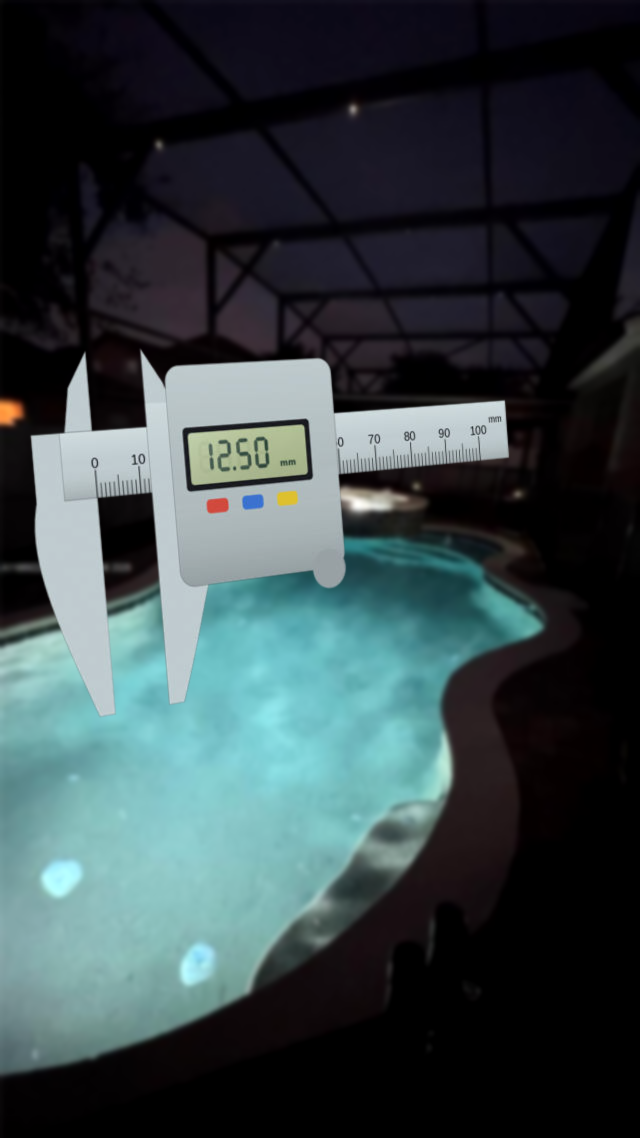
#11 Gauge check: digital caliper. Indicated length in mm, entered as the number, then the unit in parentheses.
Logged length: 12.50 (mm)
